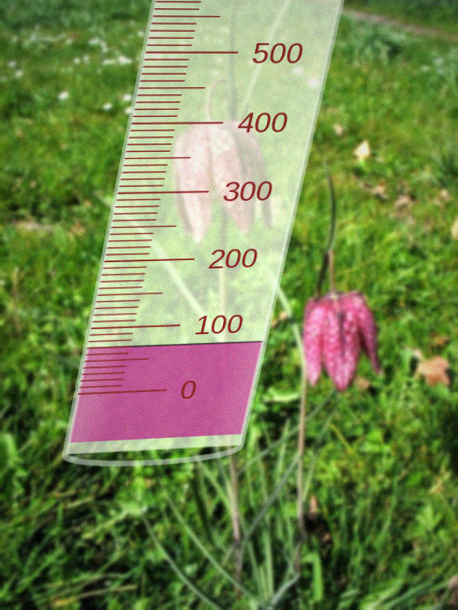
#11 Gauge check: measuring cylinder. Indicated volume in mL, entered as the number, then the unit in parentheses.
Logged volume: 70 (mL)
